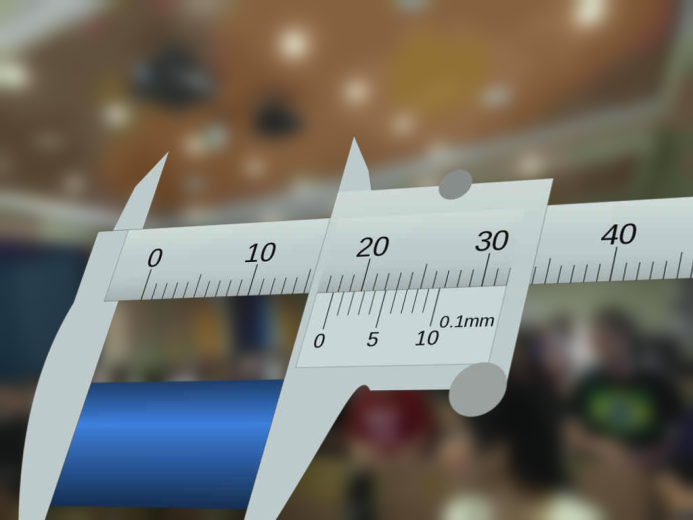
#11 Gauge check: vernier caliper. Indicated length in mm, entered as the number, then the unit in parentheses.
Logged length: 17.6 (mm)
